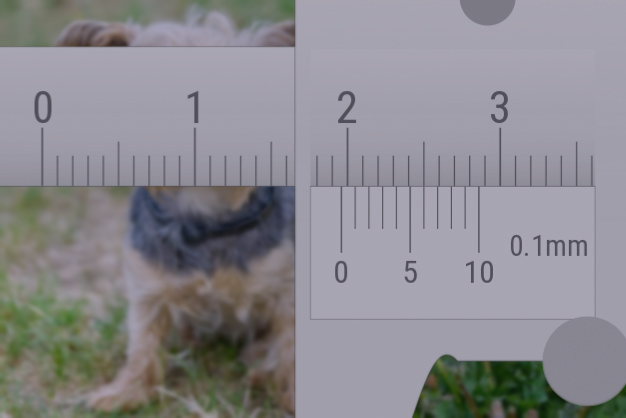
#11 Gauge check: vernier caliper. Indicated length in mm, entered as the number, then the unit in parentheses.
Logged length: 19.6 (mm)
